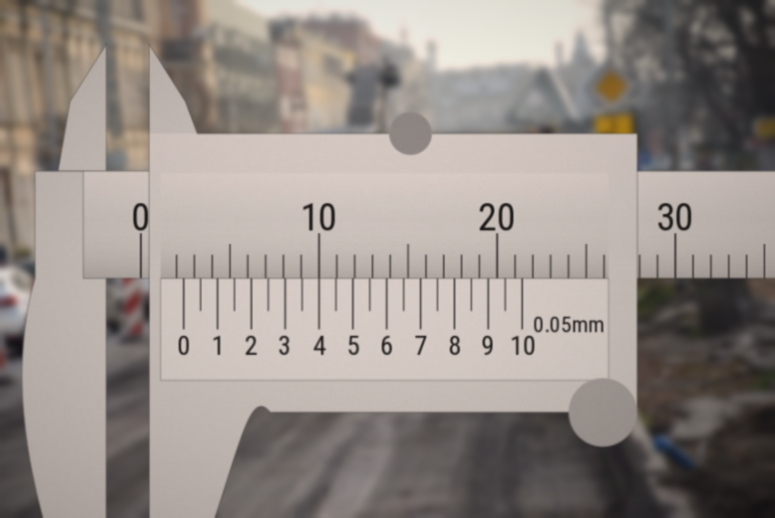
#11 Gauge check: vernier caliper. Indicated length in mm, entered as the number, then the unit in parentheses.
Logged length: 2.4 (mm)
